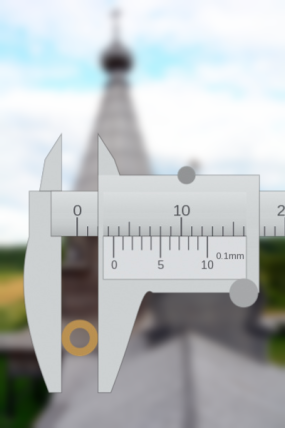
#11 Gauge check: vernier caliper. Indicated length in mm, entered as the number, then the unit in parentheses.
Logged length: 3.5 (mm)
